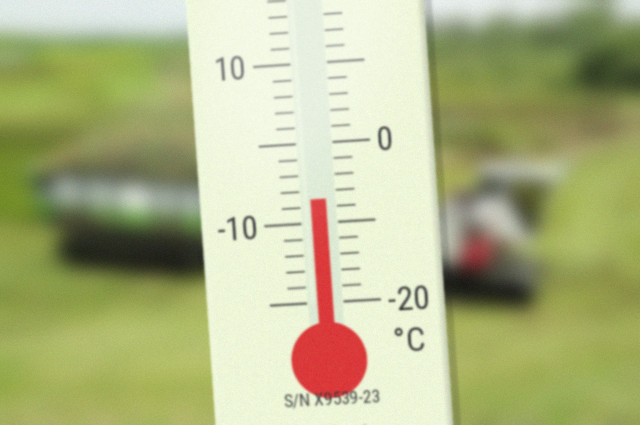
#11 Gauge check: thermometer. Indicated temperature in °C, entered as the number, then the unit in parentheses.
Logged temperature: -7 (°C)
